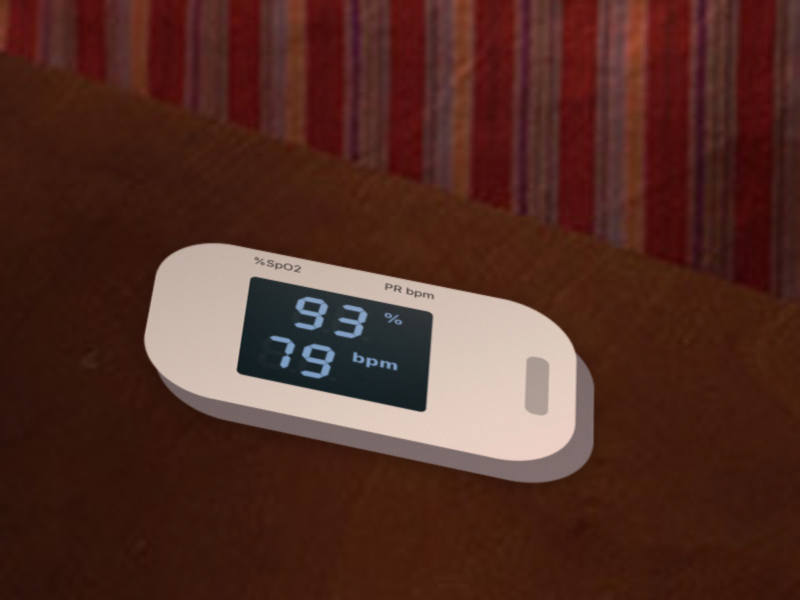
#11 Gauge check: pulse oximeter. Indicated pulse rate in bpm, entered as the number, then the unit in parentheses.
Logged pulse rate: 79 (bpm)
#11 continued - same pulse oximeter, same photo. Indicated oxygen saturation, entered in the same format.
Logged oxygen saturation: 93 (%)
